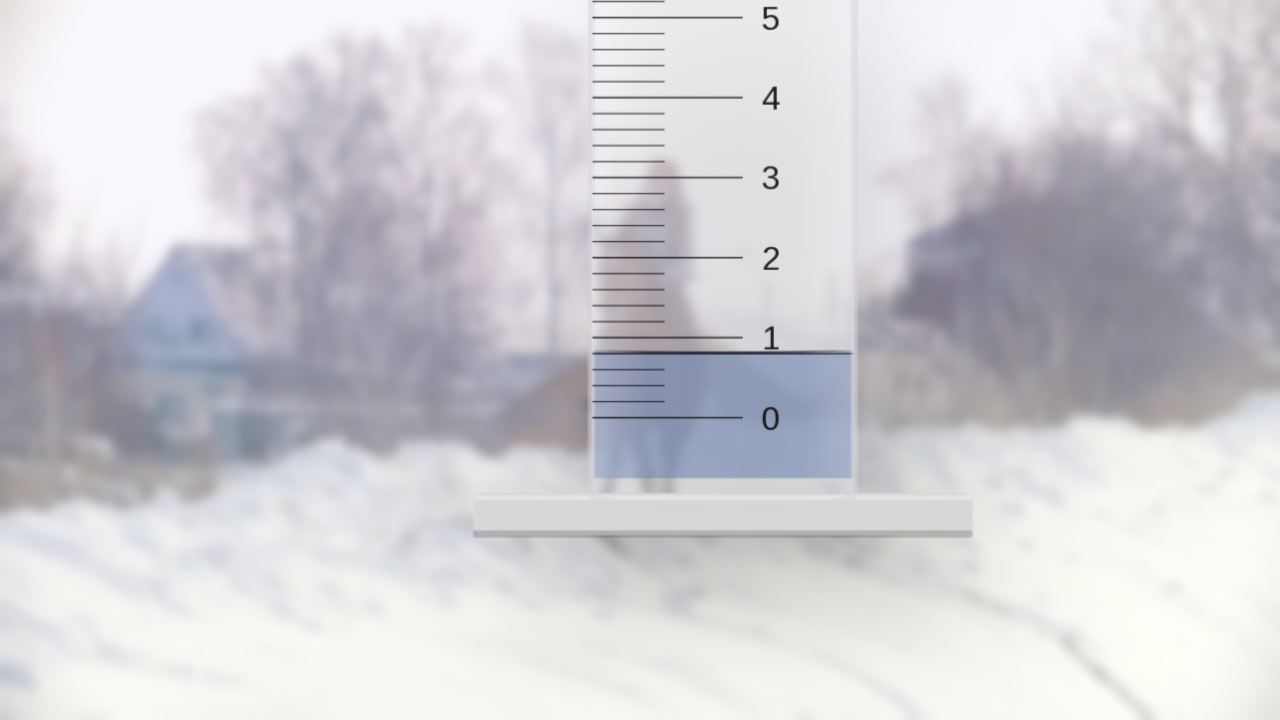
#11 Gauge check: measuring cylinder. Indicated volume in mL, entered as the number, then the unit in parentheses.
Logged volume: 0.8 (mL)
